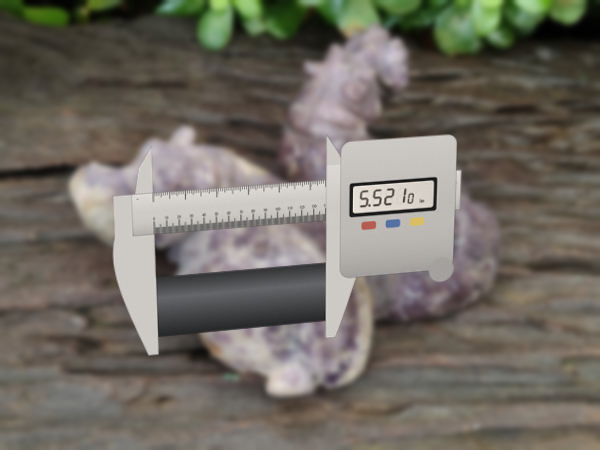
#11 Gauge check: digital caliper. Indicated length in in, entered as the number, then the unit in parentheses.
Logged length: 5.5210 (in)
